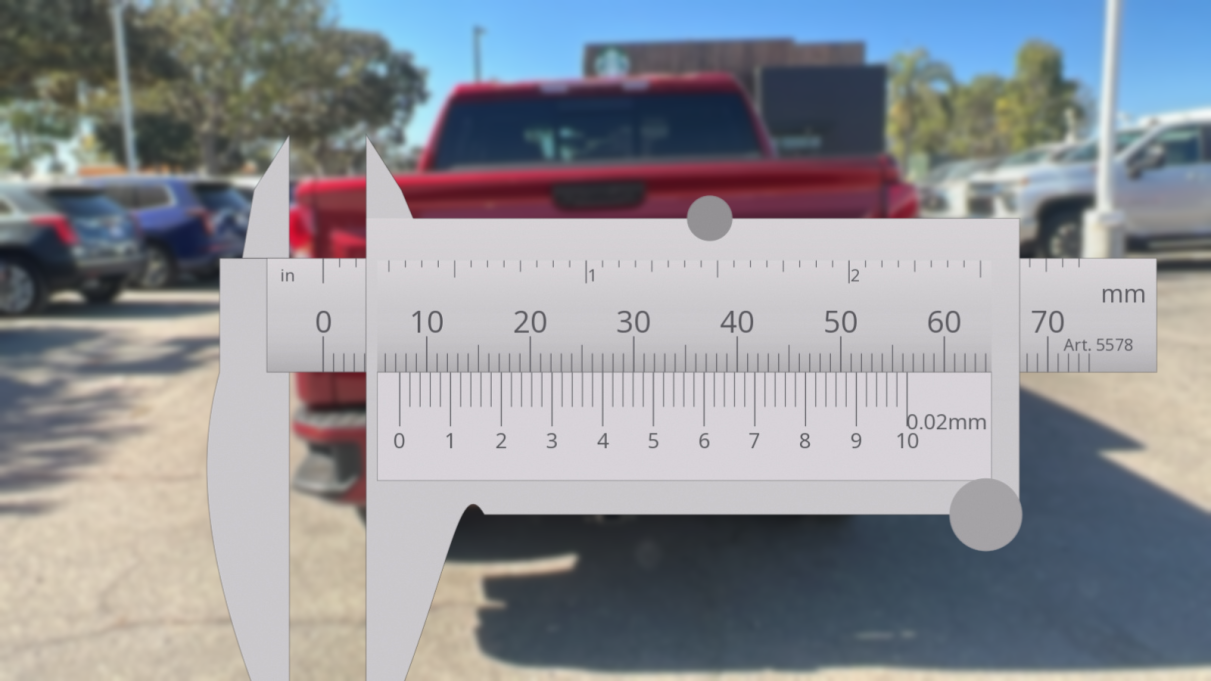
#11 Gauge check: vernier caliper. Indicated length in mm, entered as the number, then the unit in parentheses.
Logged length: 7.4 (mm)
